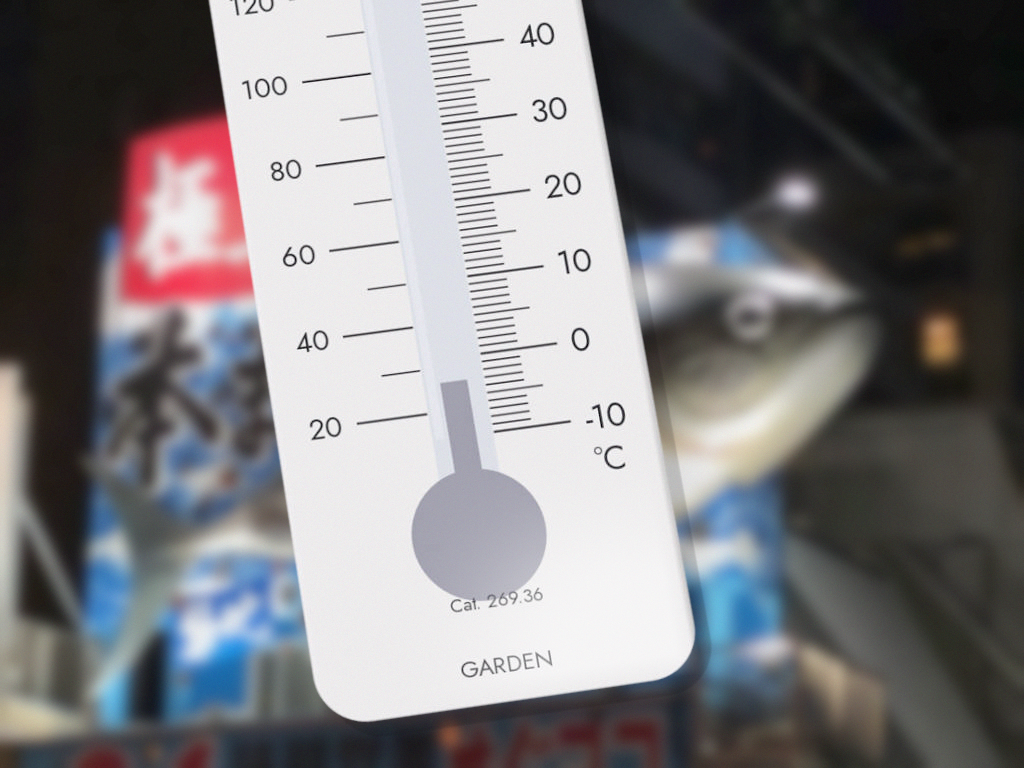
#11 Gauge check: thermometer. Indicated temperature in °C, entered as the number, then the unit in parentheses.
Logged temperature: -3 (°C)
